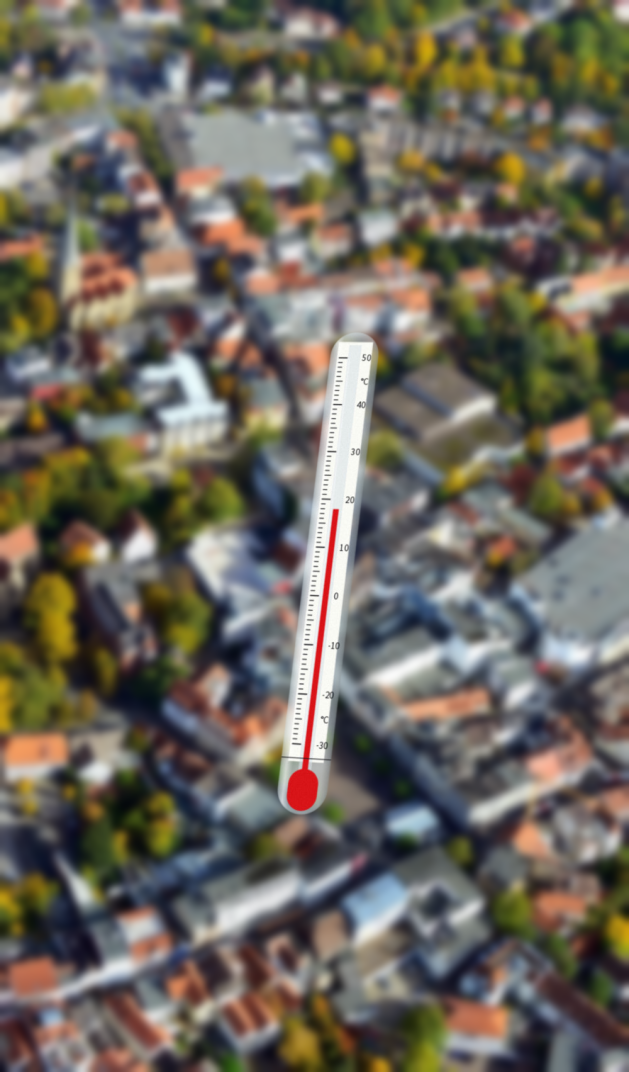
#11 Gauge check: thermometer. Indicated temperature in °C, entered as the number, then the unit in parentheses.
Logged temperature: 18 (°C)
